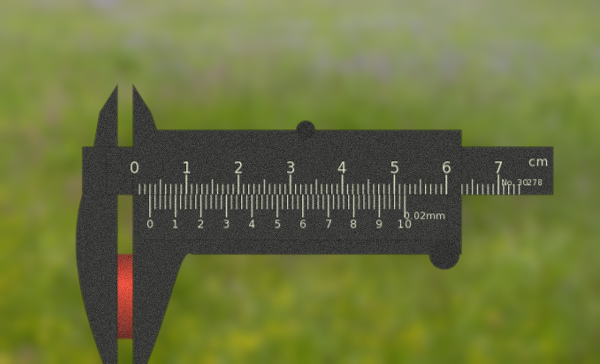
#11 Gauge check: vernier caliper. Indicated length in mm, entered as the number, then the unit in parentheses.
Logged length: 3.0 (mm)
